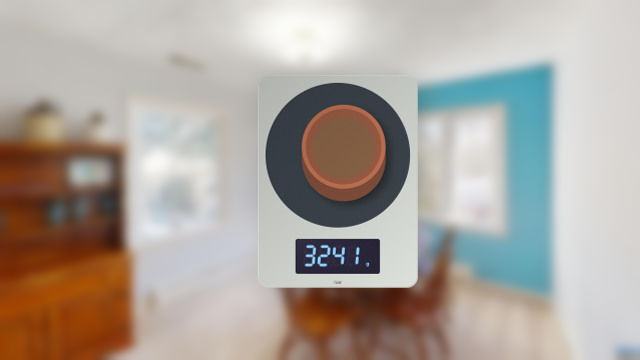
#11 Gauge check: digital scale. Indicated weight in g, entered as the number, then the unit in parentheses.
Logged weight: 3241 (g)
